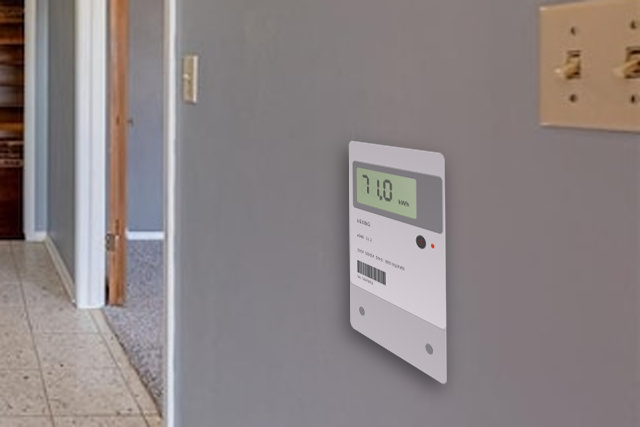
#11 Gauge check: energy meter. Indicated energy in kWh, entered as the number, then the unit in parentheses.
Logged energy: 71.0 (kWh)
